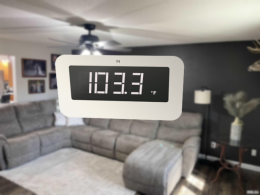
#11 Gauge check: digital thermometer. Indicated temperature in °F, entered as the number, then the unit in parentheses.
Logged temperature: 103.3 (°F)
